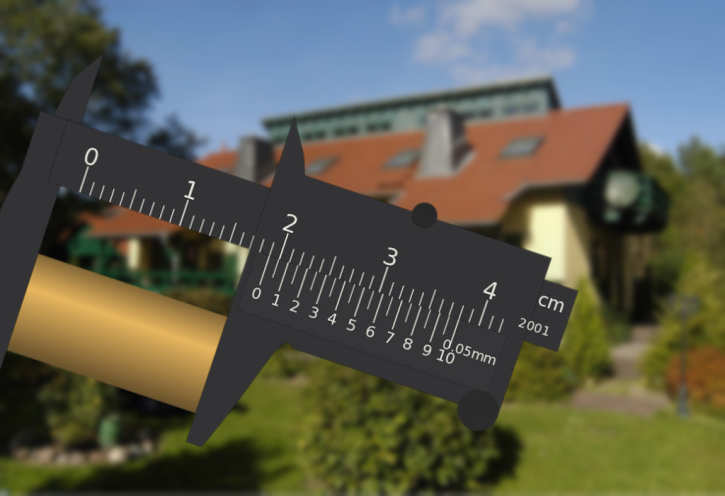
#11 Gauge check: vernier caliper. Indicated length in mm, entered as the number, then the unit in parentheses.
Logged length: 19.0 (mm)
